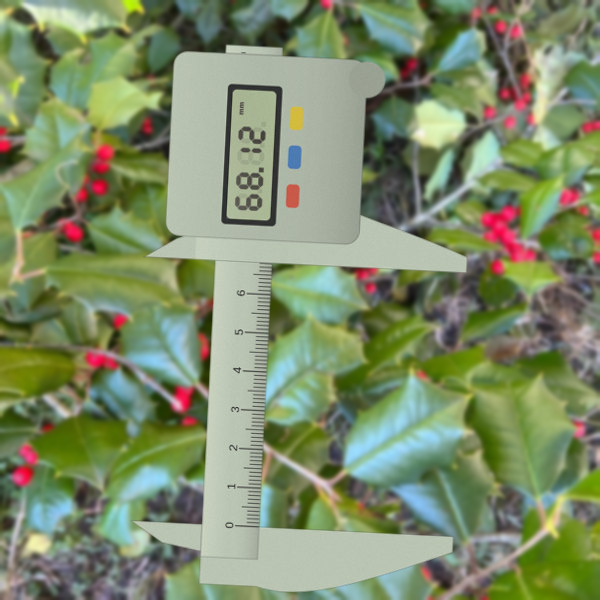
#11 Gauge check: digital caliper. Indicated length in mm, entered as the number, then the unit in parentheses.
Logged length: 68.12 (mm)
